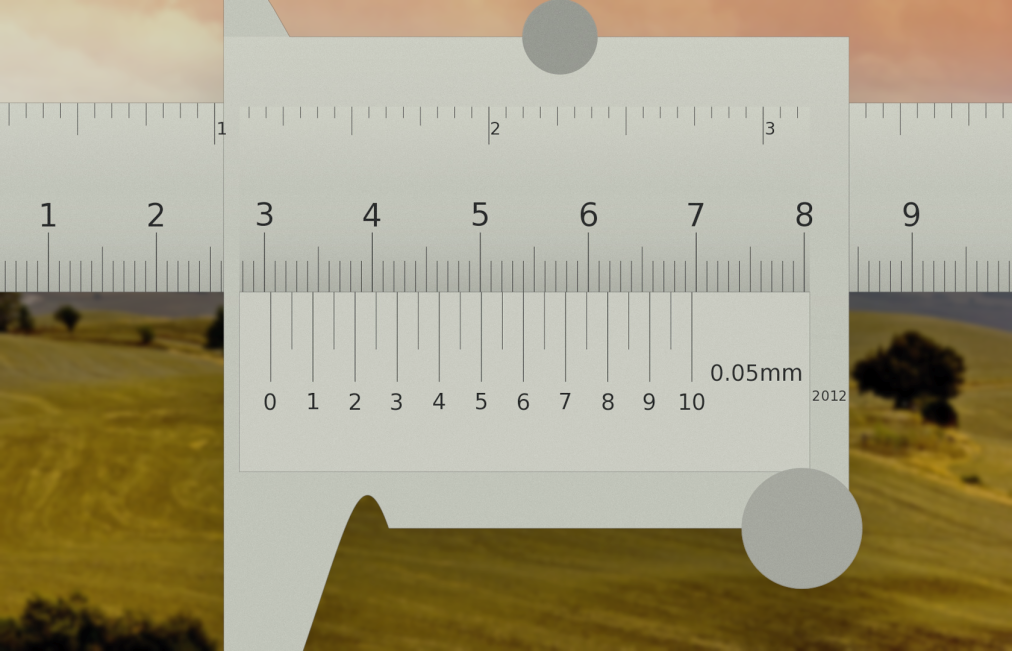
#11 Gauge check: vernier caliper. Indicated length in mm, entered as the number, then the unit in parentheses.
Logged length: 30.6 (mm)
